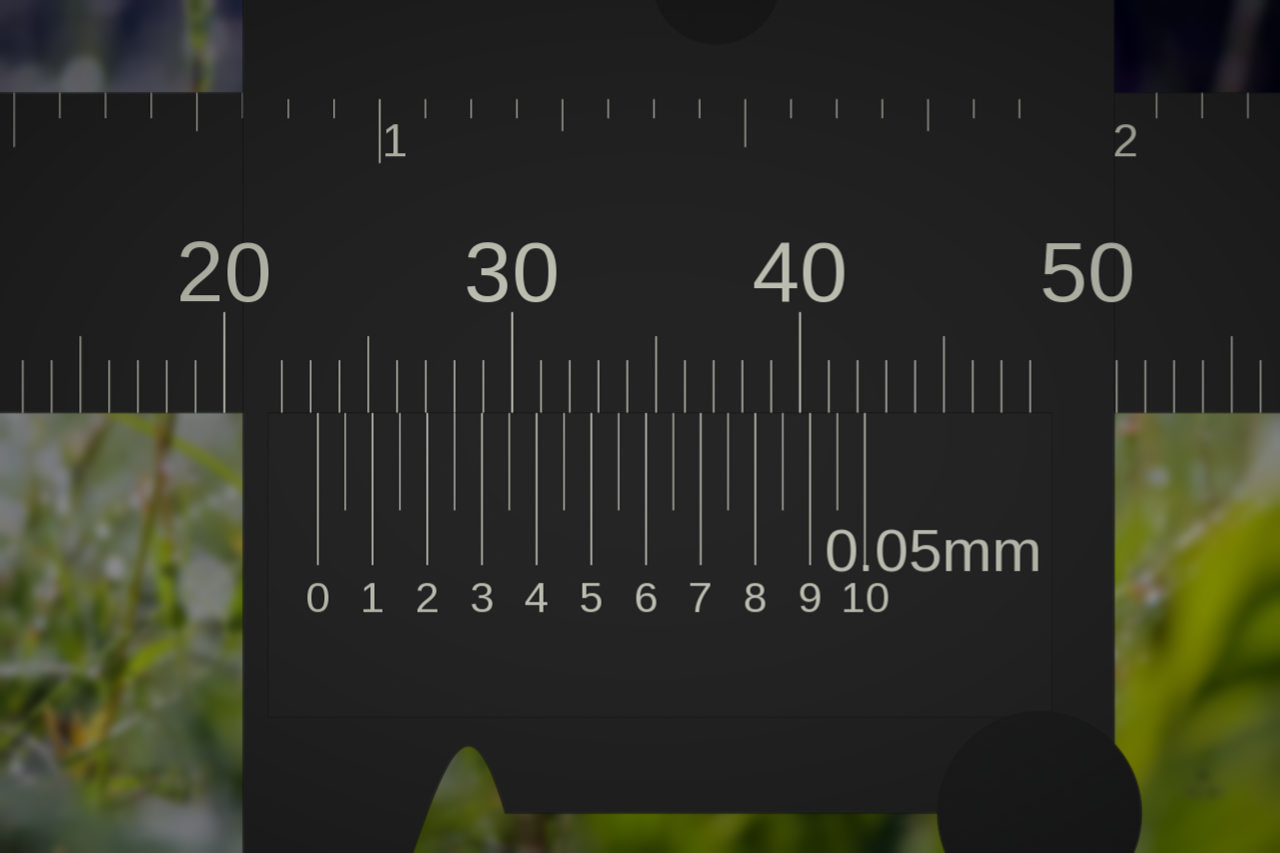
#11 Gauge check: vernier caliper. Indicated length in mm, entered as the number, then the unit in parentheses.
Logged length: 23.25 (mm)
